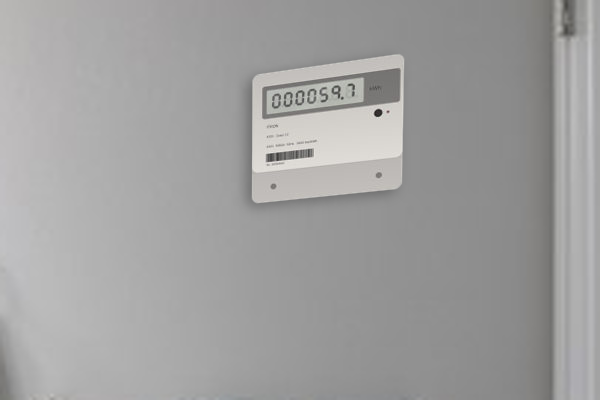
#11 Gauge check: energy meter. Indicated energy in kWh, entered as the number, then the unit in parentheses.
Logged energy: 59.7 (kWh)
